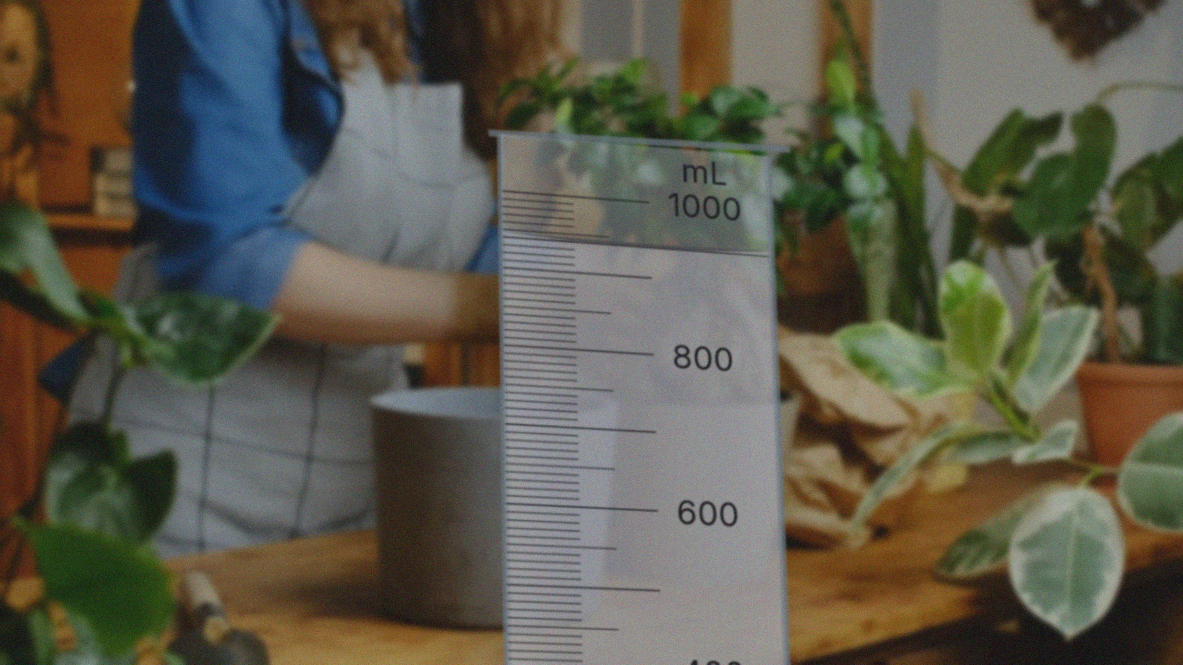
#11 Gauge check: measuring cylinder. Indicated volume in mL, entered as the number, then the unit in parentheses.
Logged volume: 940 (mL)
